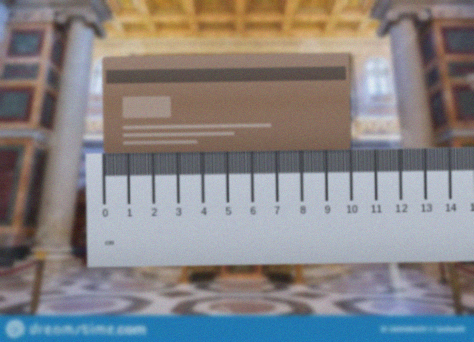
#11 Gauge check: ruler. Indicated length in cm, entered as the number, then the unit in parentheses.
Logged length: 10 (cm)
